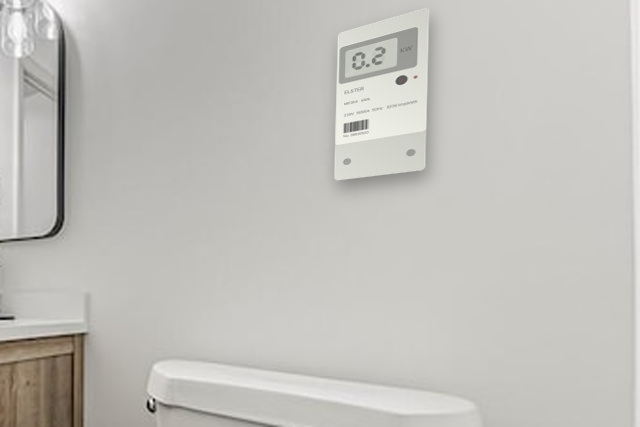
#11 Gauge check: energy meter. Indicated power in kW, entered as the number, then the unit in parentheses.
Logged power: 0.2 (kW)
